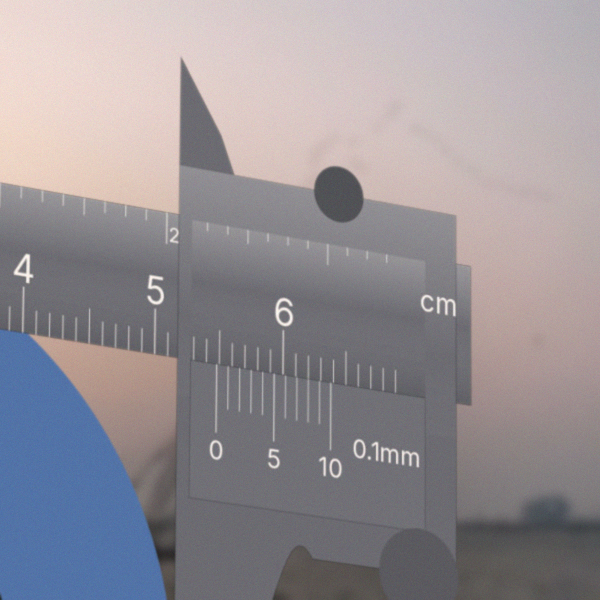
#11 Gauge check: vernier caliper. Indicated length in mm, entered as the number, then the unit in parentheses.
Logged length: 54.8 (mm)
